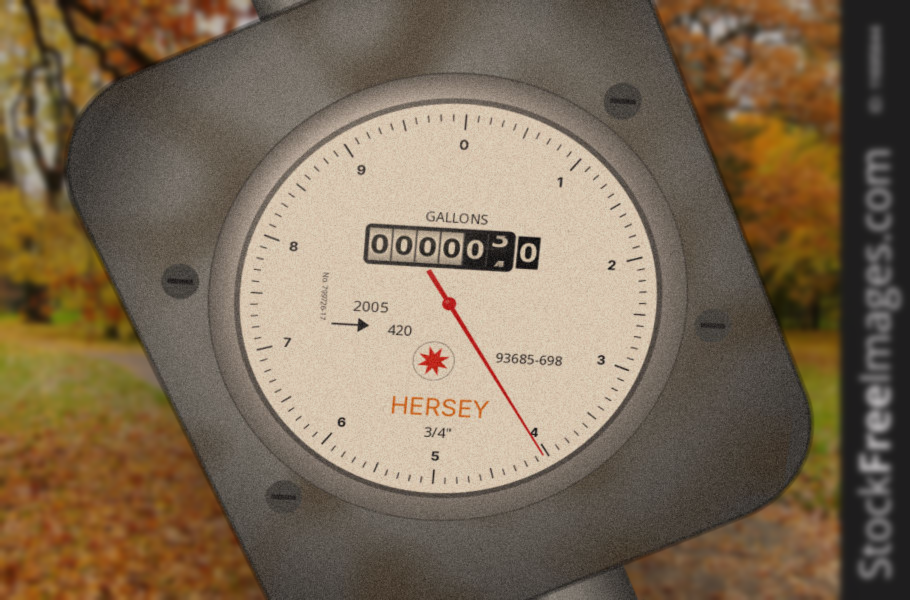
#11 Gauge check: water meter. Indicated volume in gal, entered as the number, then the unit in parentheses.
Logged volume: 34.0 (gal)
